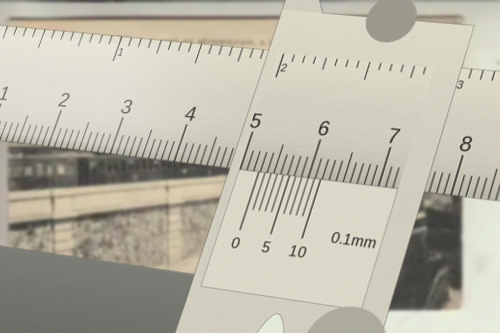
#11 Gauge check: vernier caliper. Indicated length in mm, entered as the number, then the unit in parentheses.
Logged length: 52.8 (mm)
